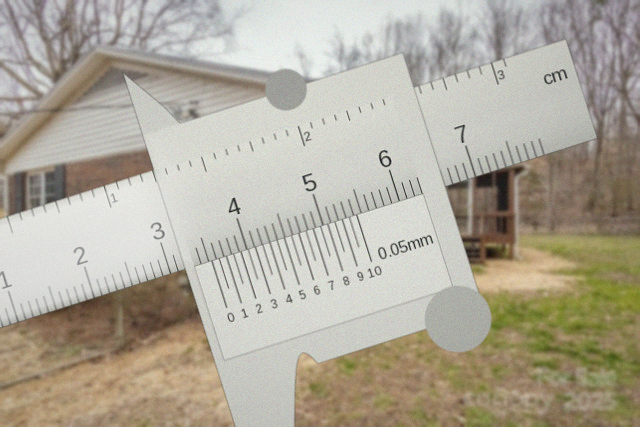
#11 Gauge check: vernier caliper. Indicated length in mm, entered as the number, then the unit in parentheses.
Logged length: 35.4 (mm)
